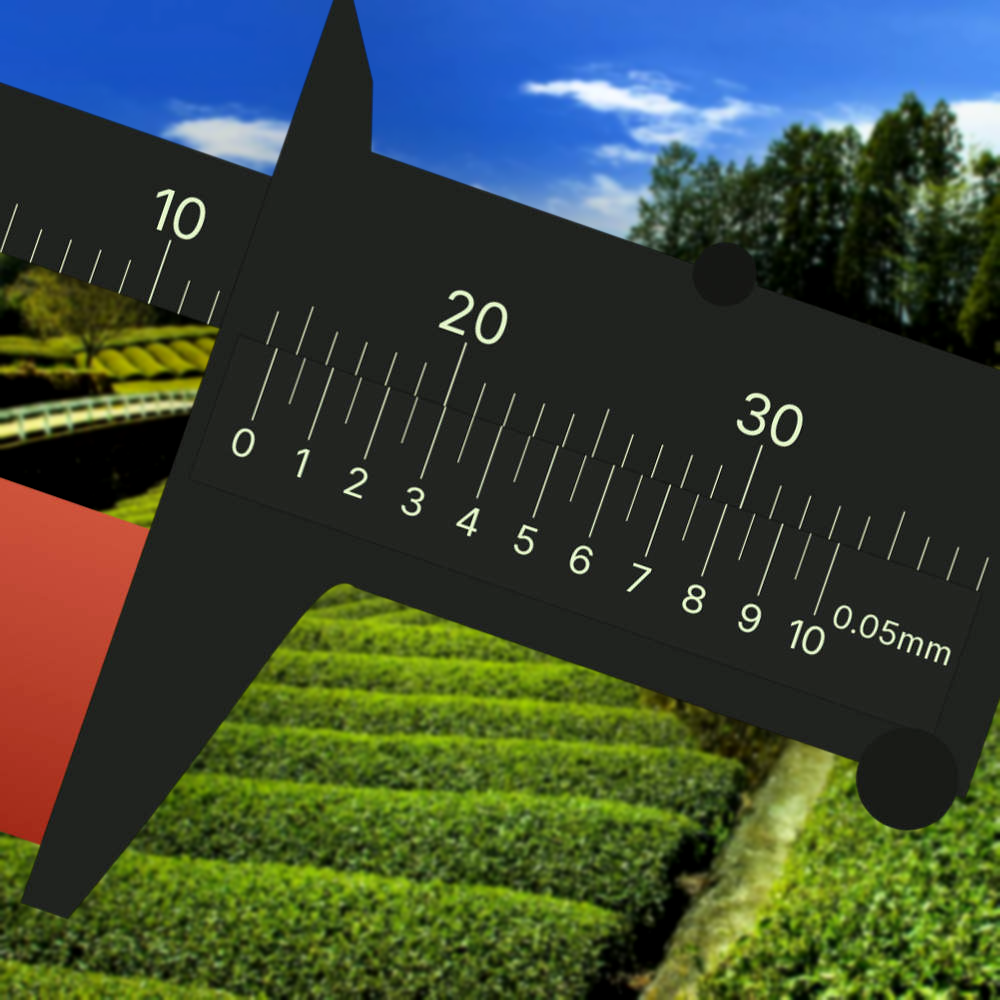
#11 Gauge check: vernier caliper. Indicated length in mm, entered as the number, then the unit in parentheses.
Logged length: 14.35 (mm)
